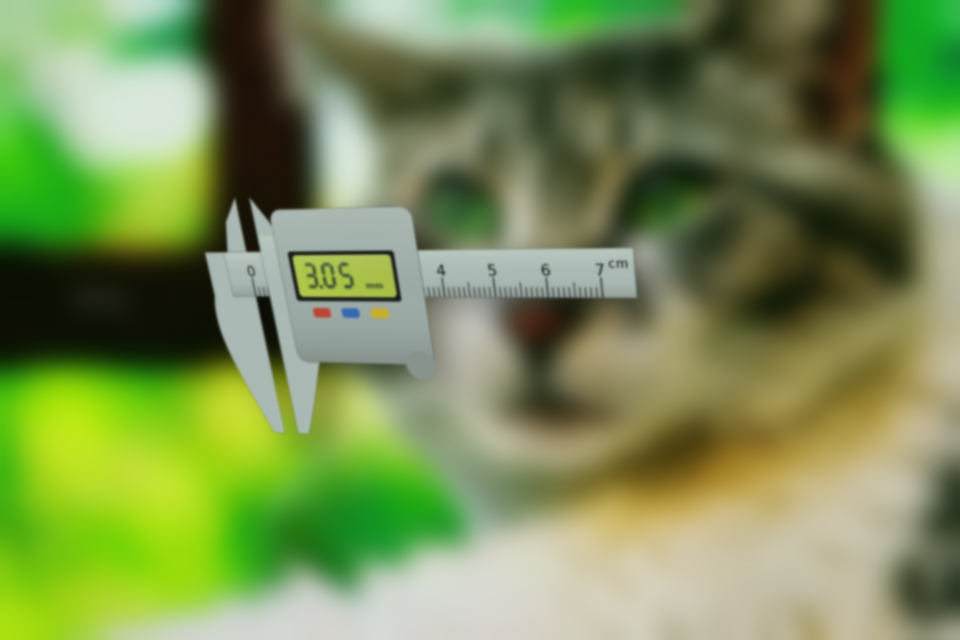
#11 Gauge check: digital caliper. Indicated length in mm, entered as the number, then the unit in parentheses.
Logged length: 3.05 (mm)
